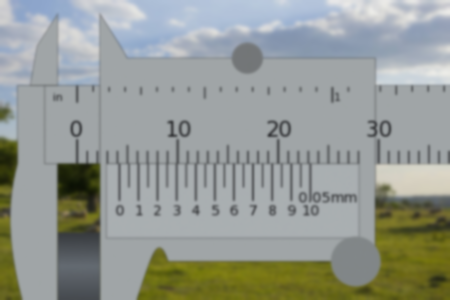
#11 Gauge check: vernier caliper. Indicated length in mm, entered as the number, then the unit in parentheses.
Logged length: 4.2 (mm)
